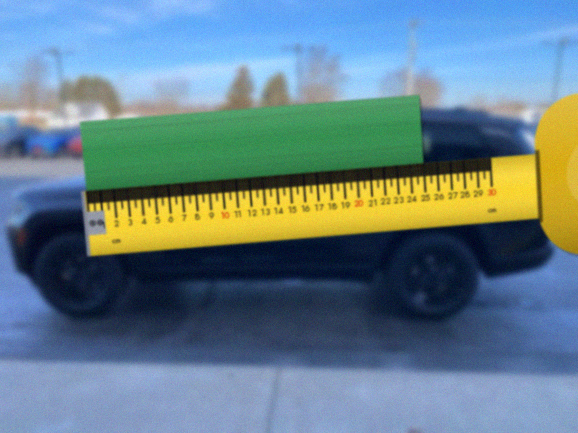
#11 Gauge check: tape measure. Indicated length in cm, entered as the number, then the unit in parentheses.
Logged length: 25 (cm)
